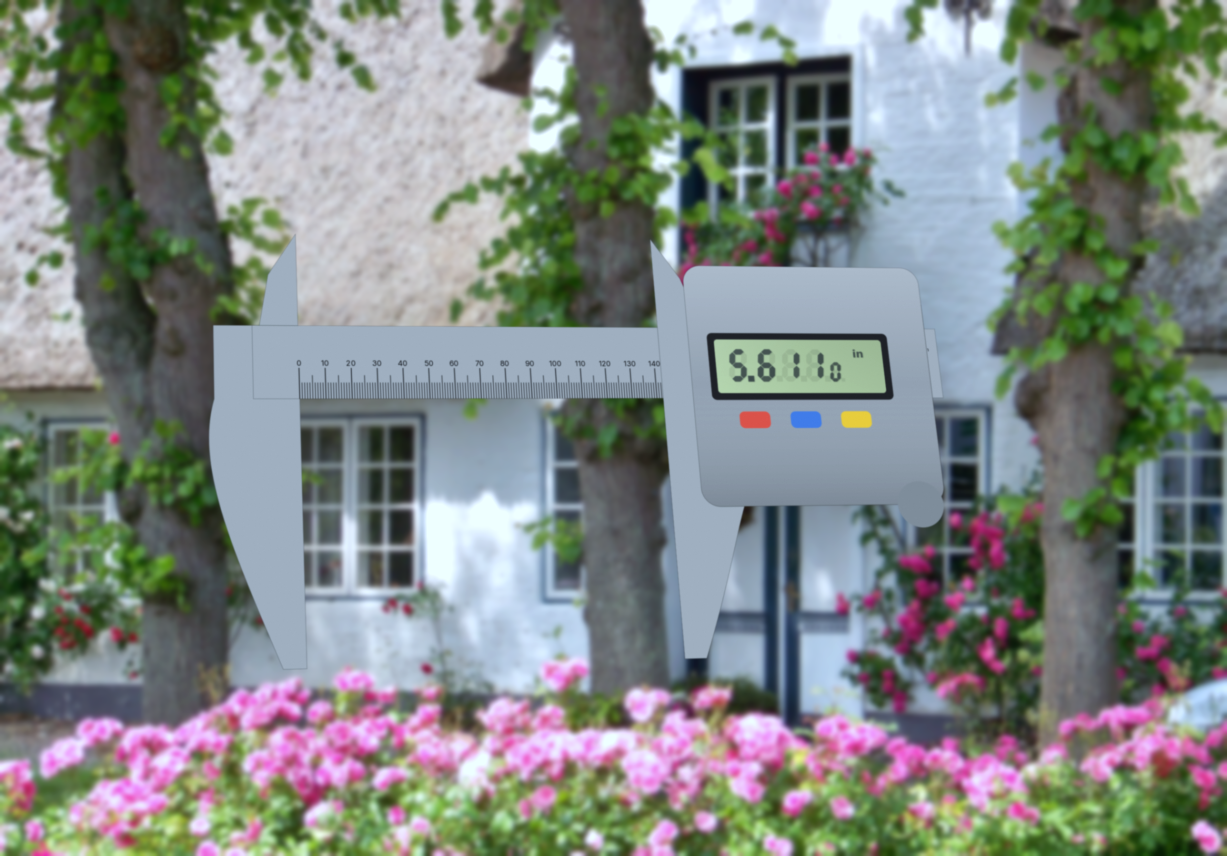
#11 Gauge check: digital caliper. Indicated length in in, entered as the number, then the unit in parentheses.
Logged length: 5.6110 (in)
